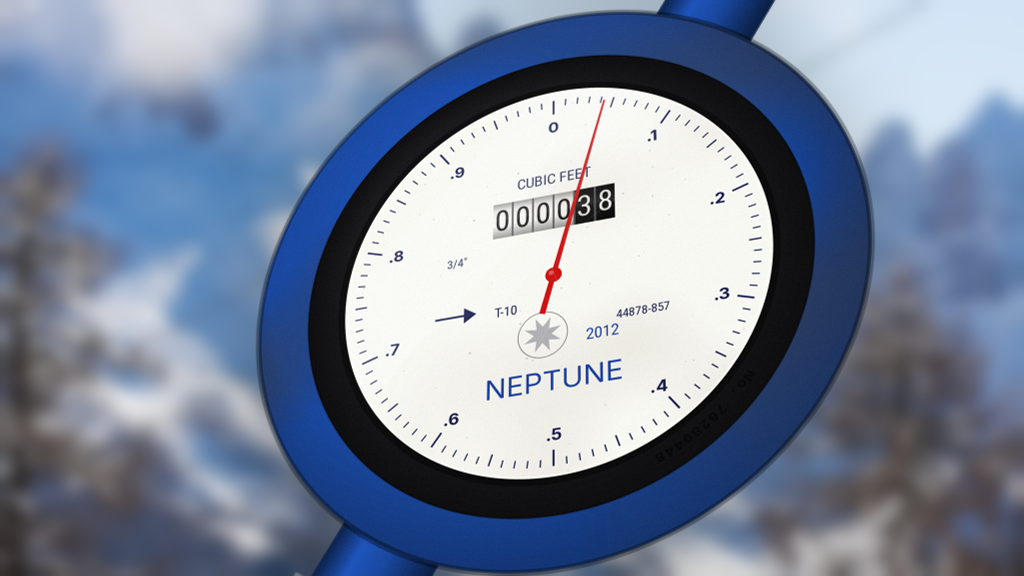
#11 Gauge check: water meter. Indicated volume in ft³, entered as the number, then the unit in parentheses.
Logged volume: 38.04 (ft³)
